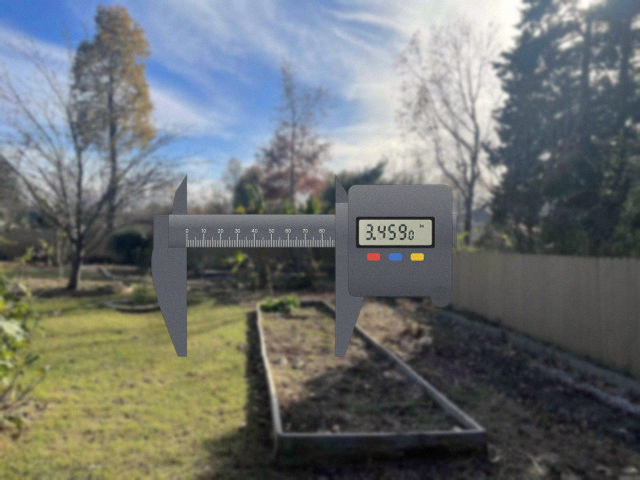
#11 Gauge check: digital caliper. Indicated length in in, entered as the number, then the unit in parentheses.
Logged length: 3.4590 (in)
